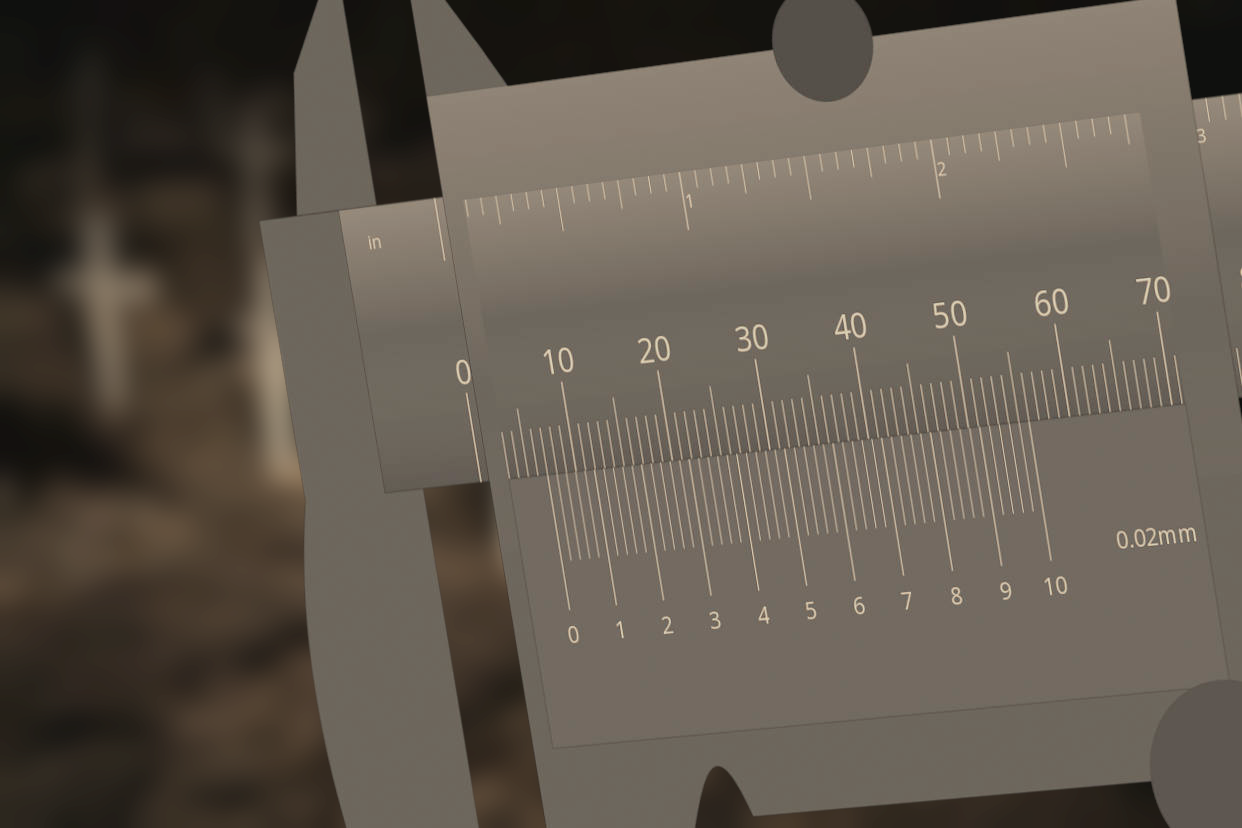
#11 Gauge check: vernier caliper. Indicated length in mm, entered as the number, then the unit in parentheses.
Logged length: 7.0 (mm)
